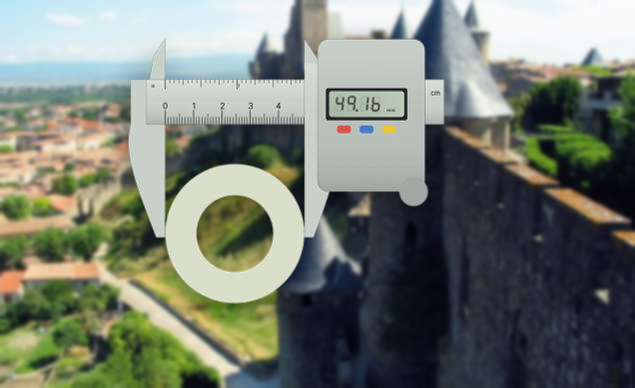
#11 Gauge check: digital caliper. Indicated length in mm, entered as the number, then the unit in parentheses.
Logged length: 49.16 (mm)
